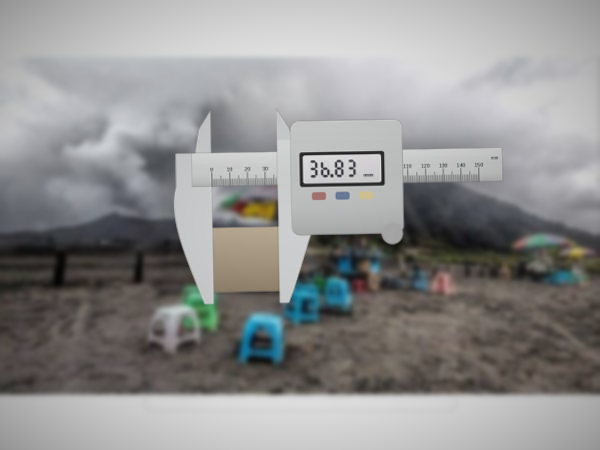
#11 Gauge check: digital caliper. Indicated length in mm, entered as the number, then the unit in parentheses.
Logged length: 36.83 (mm)
